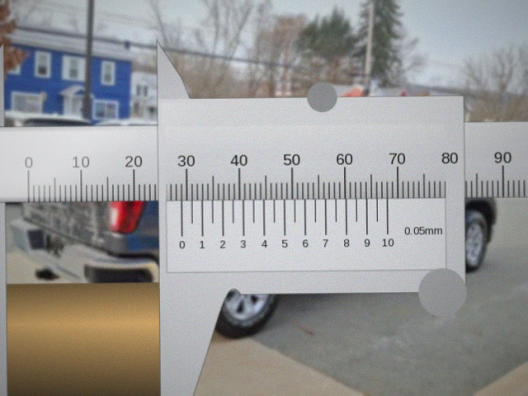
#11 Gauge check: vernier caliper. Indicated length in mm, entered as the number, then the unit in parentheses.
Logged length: 29.0 (mm)
